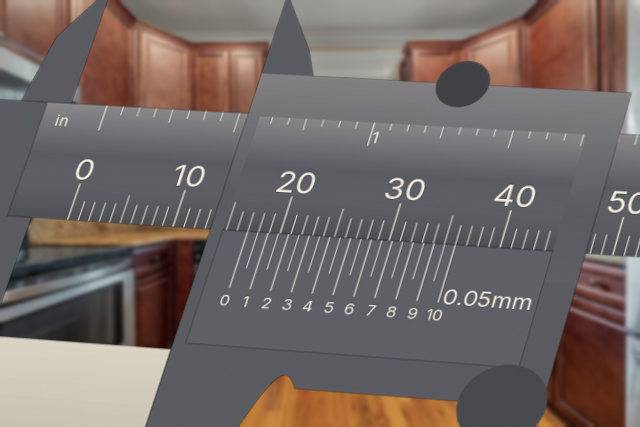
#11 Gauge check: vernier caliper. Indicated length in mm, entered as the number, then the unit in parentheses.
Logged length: 17.0 (mm)
